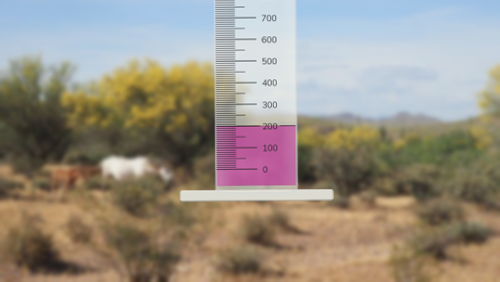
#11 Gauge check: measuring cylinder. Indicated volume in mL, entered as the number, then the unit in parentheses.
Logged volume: 200 (mL)
